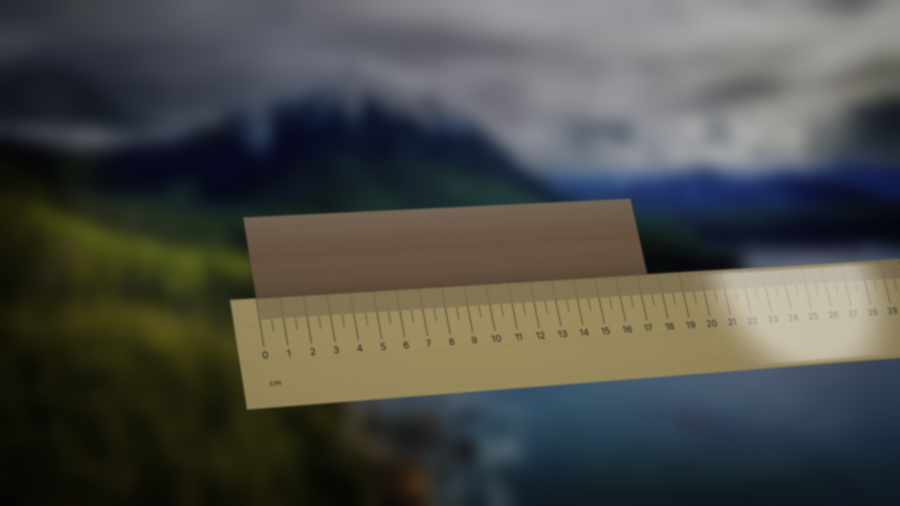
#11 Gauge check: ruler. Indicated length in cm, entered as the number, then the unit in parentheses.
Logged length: 17.5 (cm)
